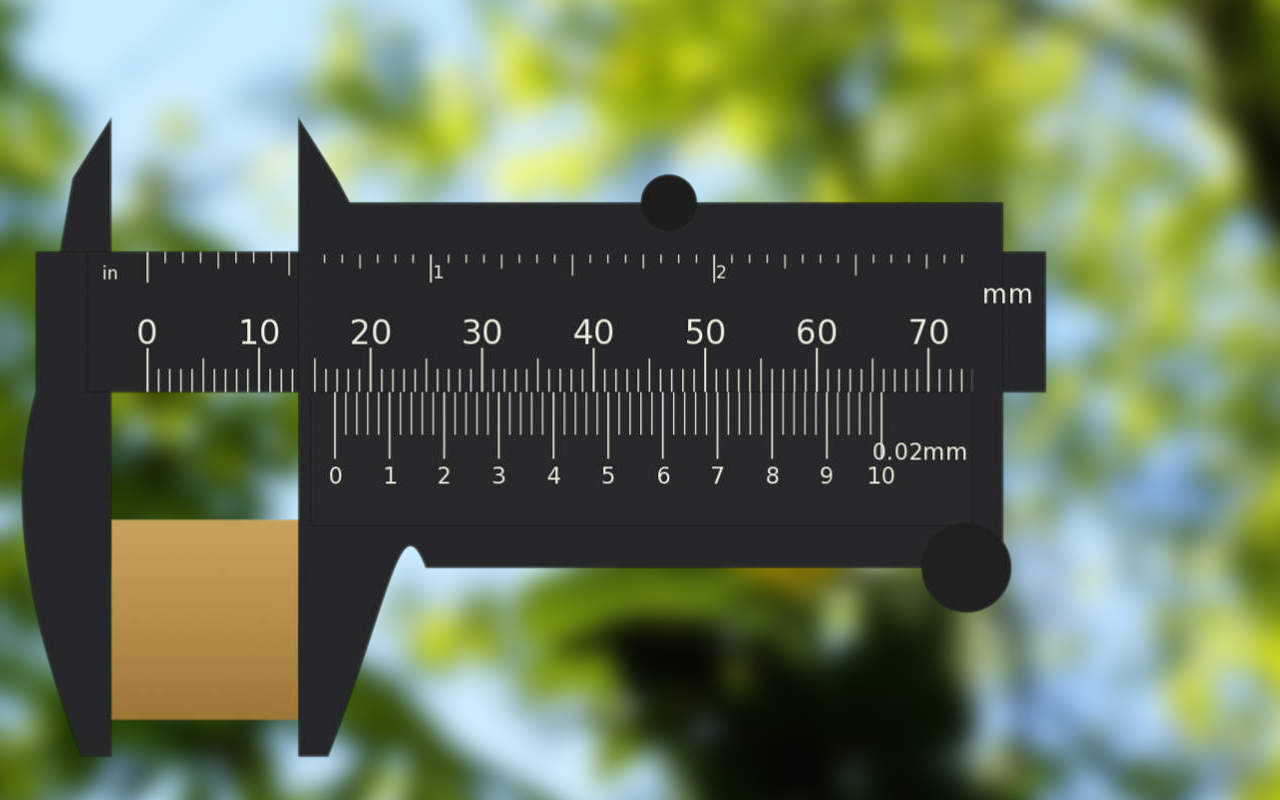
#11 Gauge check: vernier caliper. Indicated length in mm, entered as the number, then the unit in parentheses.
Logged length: 16.8 (mm)
